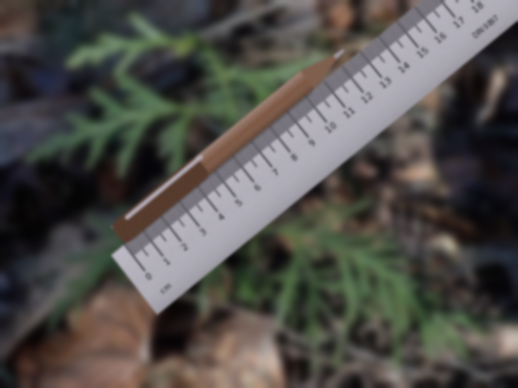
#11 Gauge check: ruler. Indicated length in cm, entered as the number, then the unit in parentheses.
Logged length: 12.5 (cm)
